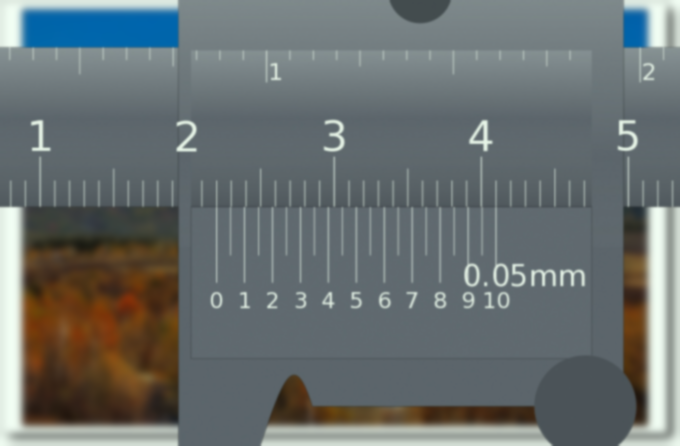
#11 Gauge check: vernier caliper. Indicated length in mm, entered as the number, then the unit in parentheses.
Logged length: 22.0 (mm)
